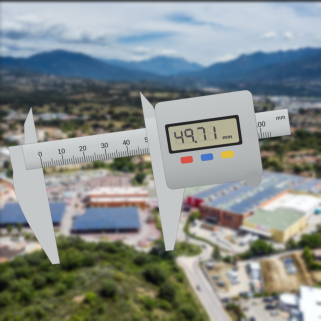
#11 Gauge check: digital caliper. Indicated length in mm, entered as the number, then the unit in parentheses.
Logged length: 49.71 (mm)
